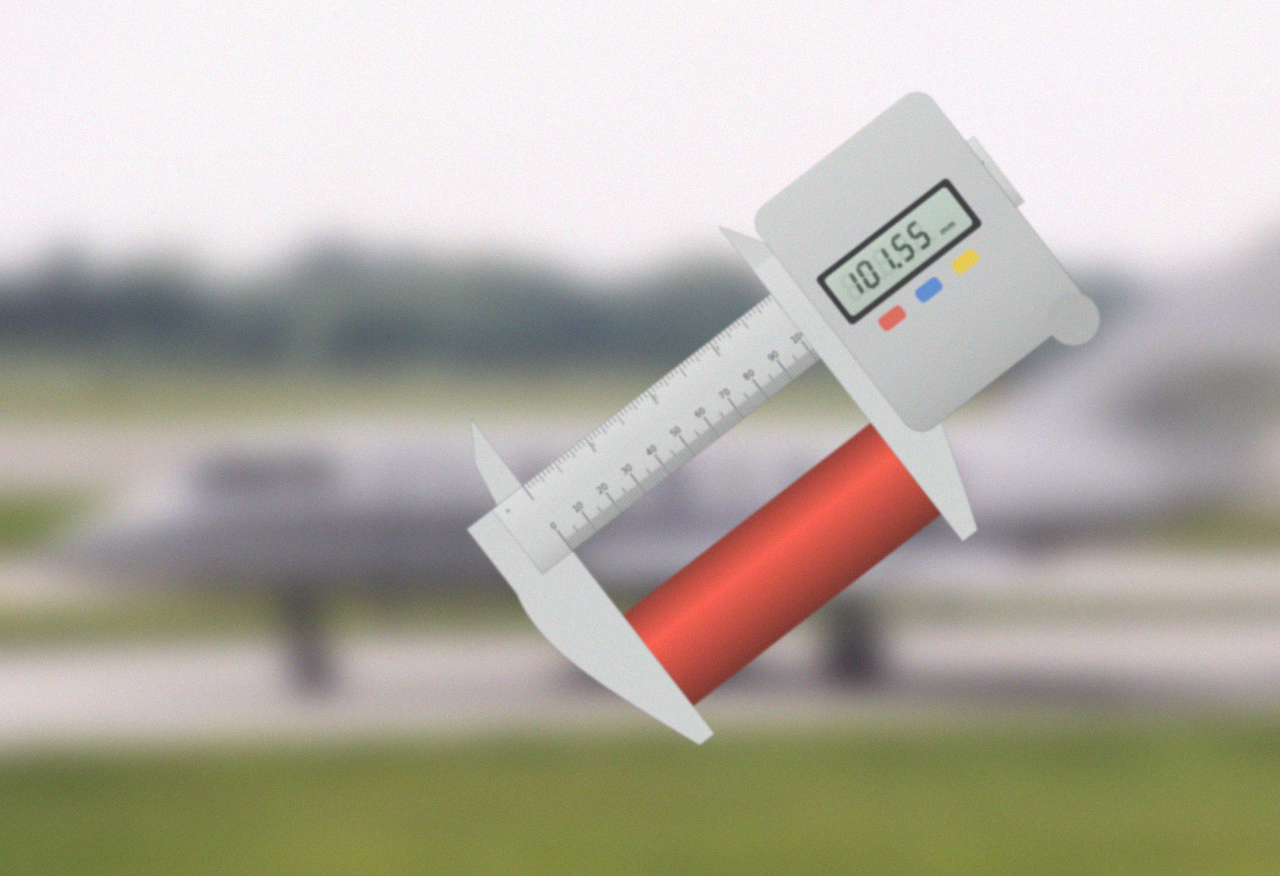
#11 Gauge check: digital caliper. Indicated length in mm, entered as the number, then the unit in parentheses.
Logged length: 101.55 (mm)
